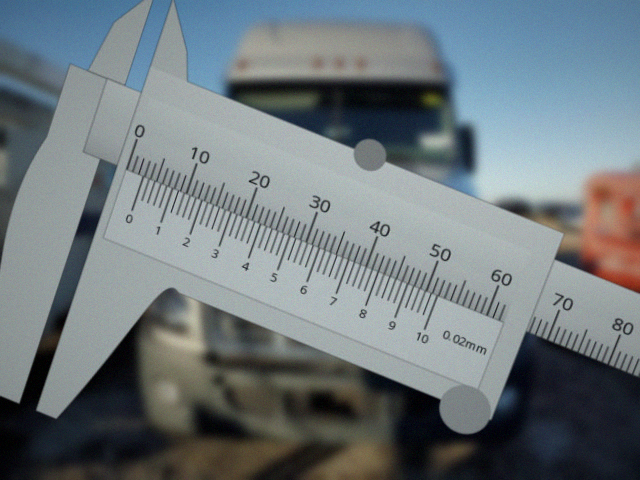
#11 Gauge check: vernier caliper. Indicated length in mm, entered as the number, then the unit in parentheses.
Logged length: 2.8 (mm)
